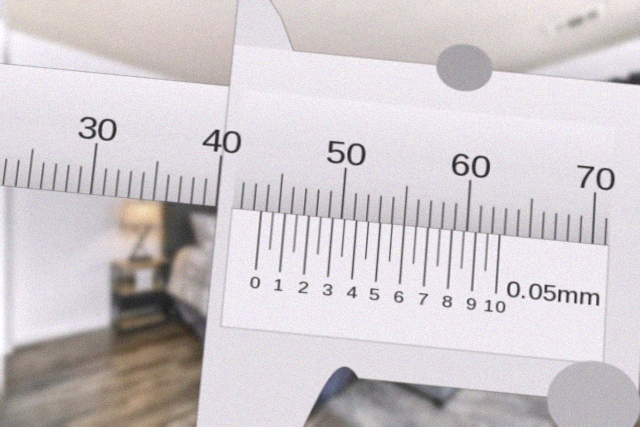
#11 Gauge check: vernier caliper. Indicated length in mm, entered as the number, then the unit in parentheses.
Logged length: 43.6 (mm)
